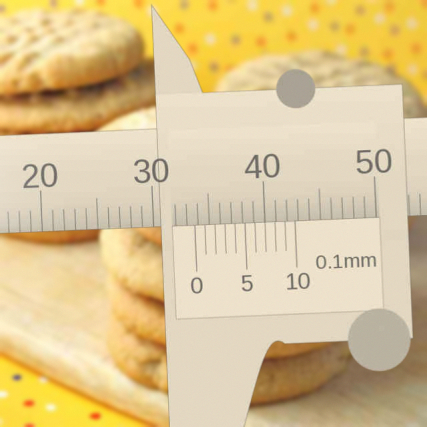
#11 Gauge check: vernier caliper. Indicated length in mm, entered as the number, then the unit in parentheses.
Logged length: 33.7 (mm)
